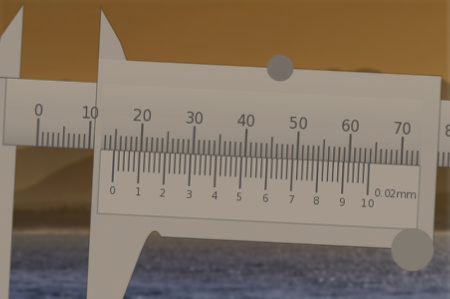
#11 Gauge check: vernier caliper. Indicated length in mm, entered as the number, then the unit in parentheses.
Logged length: 14.8 (mm)
